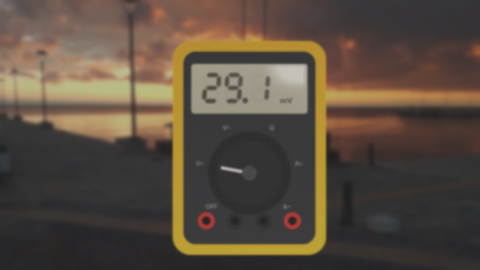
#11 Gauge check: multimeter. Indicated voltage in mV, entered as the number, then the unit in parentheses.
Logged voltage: 29.1 (mV)
